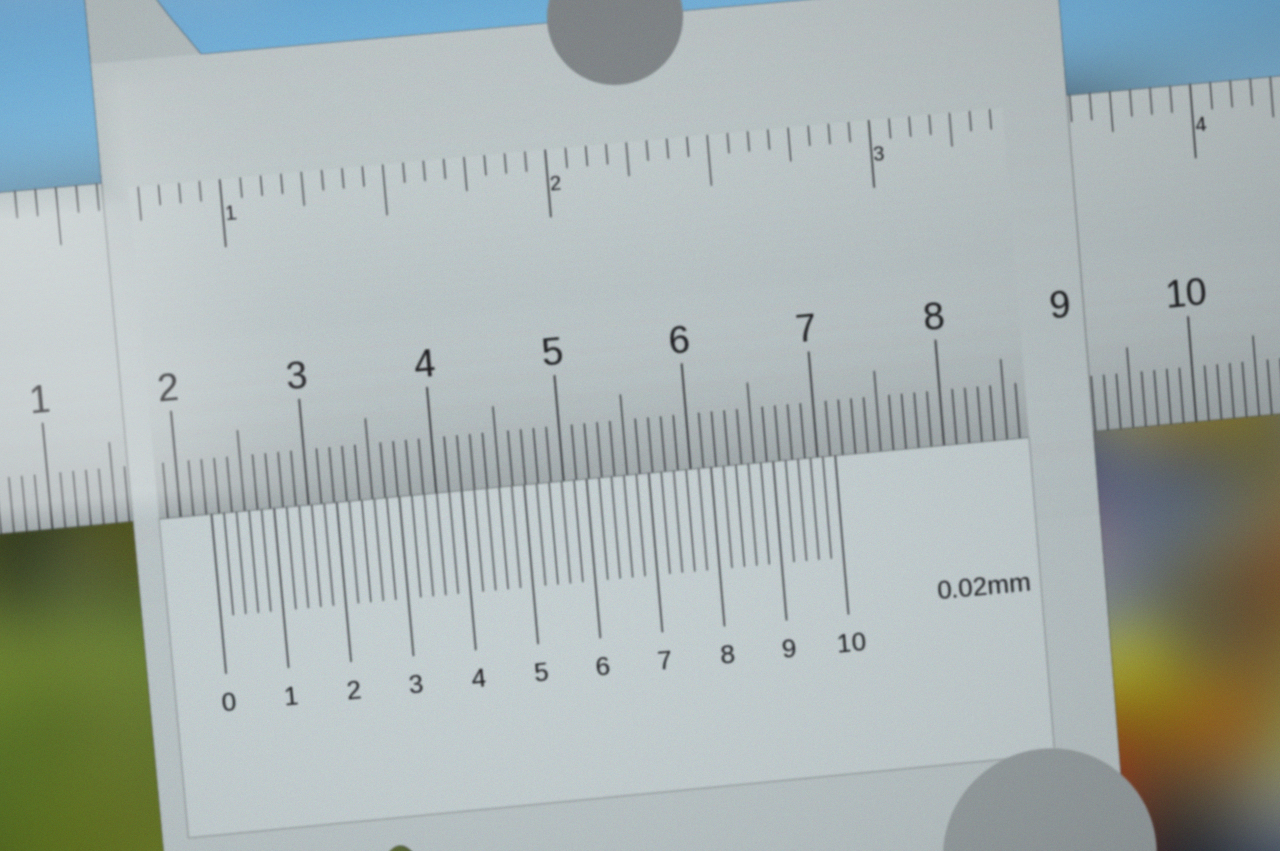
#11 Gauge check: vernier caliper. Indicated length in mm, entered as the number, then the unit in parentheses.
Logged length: 22.4 (mm)
